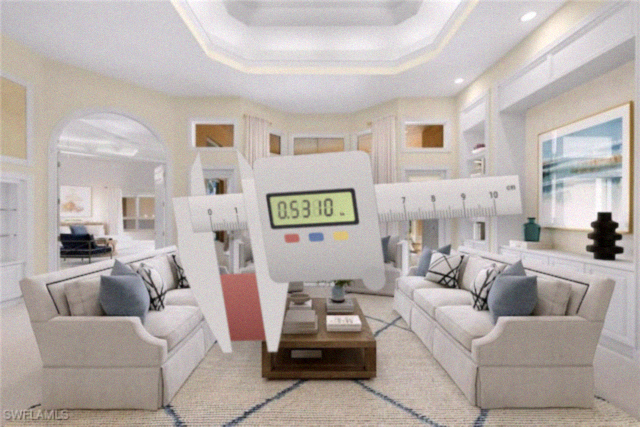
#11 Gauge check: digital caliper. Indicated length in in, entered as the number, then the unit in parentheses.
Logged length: 0.5310 (in)
